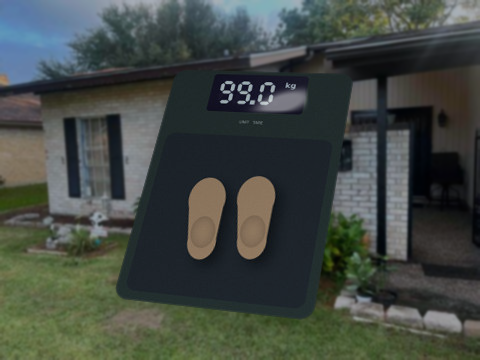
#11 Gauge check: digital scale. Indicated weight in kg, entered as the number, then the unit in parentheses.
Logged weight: 99.0 (kg)
